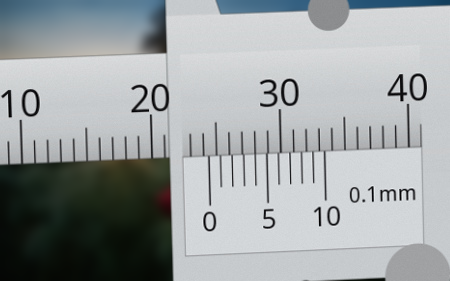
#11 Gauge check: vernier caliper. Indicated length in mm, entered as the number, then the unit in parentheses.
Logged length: 24.4 (mm)
